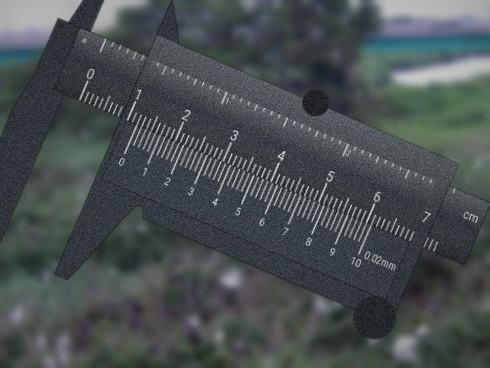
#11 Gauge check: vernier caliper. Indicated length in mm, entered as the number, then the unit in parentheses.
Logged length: 12.0 (mm)
